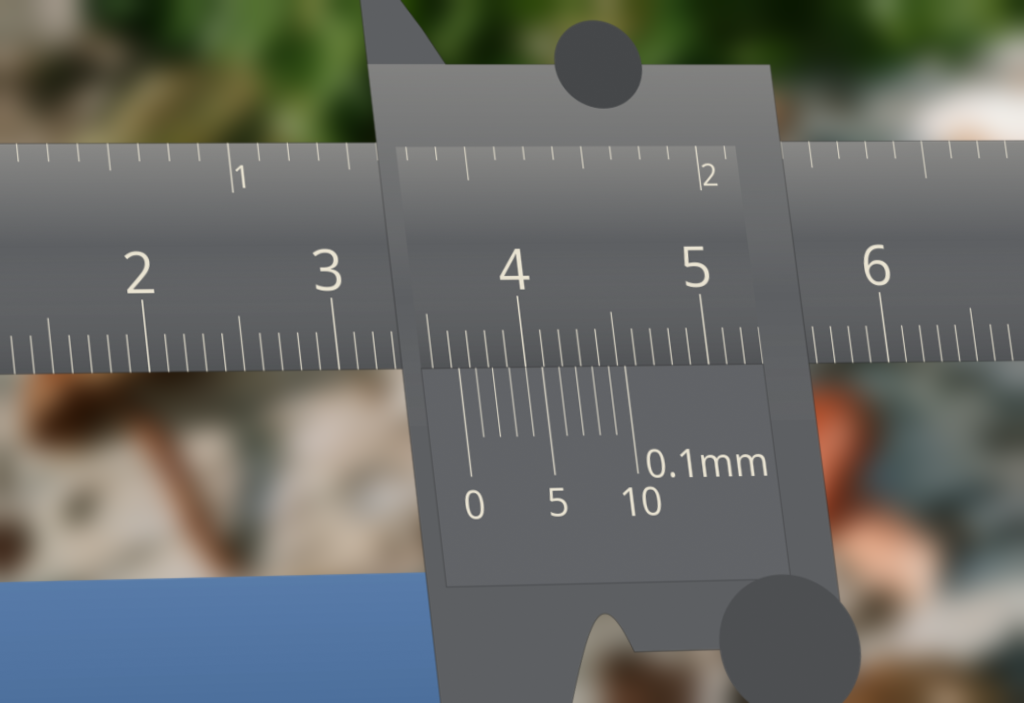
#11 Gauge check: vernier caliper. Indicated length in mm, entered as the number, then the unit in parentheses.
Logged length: 36.4 (mm)
